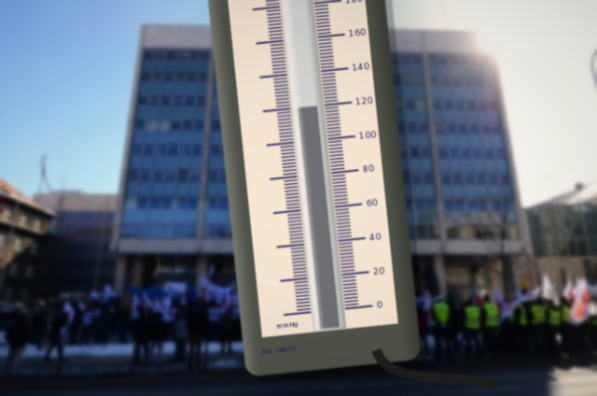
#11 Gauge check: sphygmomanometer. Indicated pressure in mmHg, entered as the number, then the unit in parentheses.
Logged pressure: 120 (mmHg)
